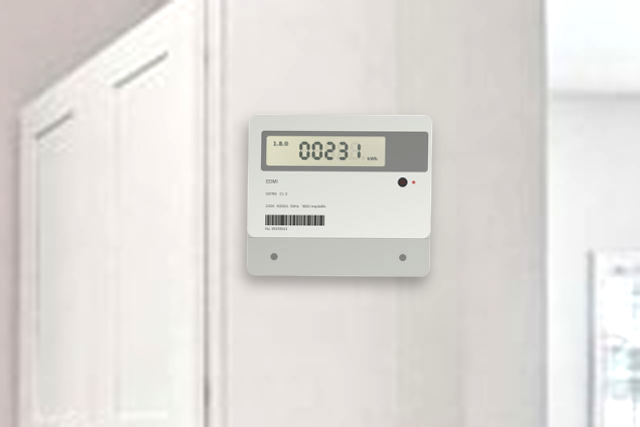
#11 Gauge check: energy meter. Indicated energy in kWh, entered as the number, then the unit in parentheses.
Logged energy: 231 (kWh)
